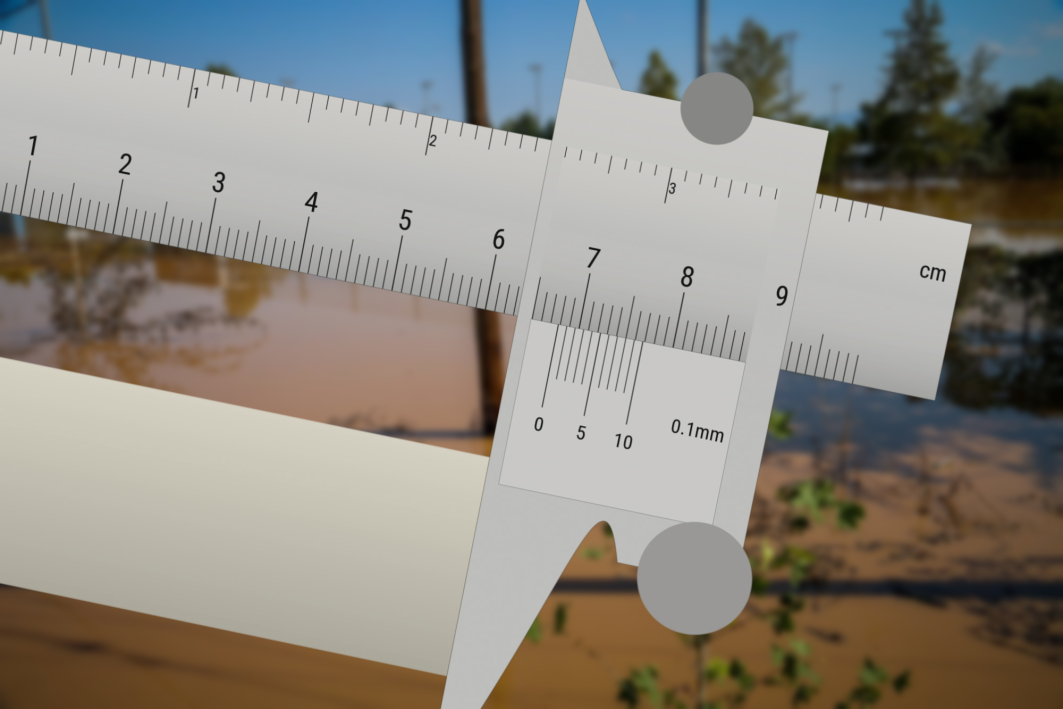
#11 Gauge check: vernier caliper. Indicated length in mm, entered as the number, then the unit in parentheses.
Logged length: 67.8 (mm)
